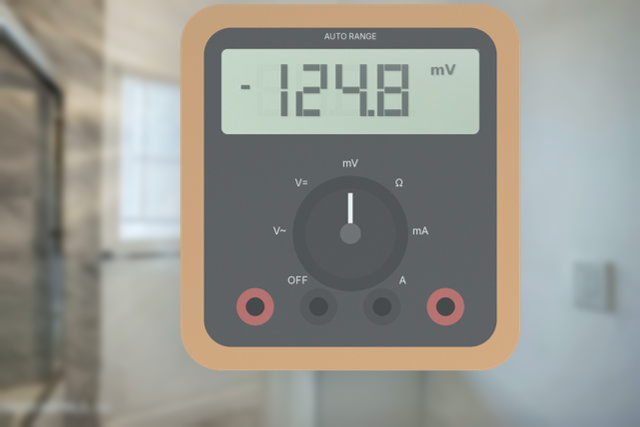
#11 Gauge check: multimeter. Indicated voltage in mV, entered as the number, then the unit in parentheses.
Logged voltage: -124.8 (mV)
